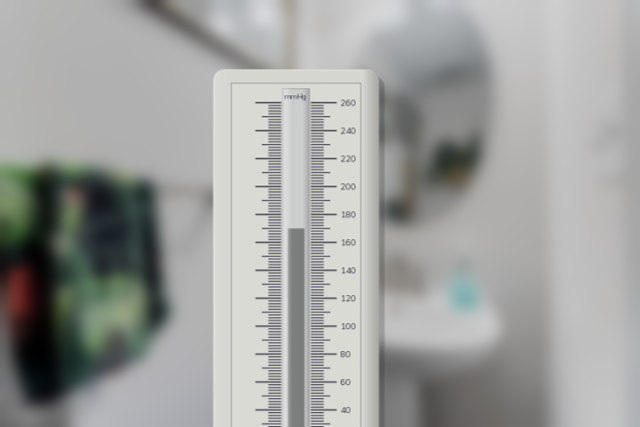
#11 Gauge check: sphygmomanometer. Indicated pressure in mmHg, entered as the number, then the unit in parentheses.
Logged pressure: 170 (mmHg)
